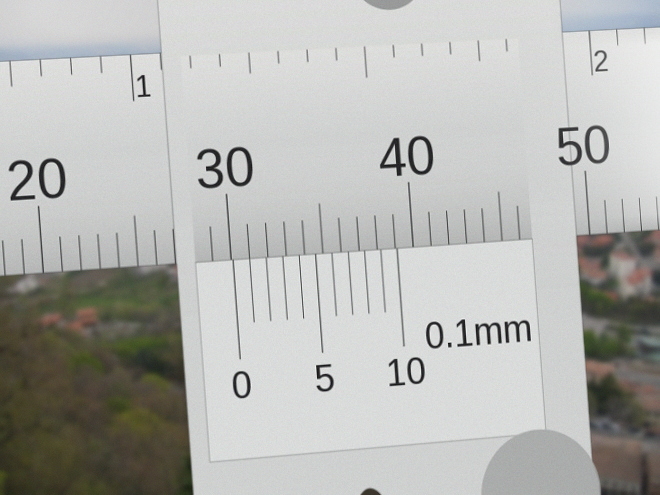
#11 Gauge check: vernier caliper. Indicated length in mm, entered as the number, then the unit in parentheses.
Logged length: 30.1 (mm)
